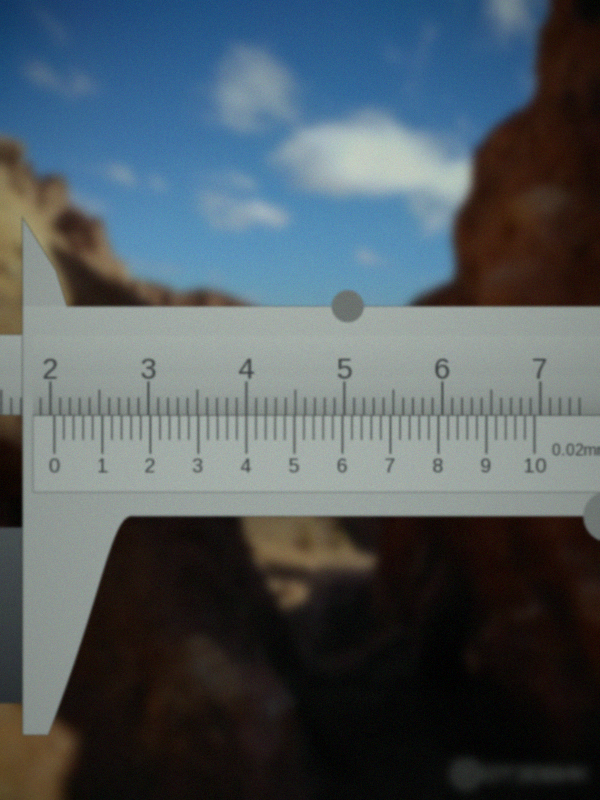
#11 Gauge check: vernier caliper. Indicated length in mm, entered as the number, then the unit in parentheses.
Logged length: 20.4 (mm)
